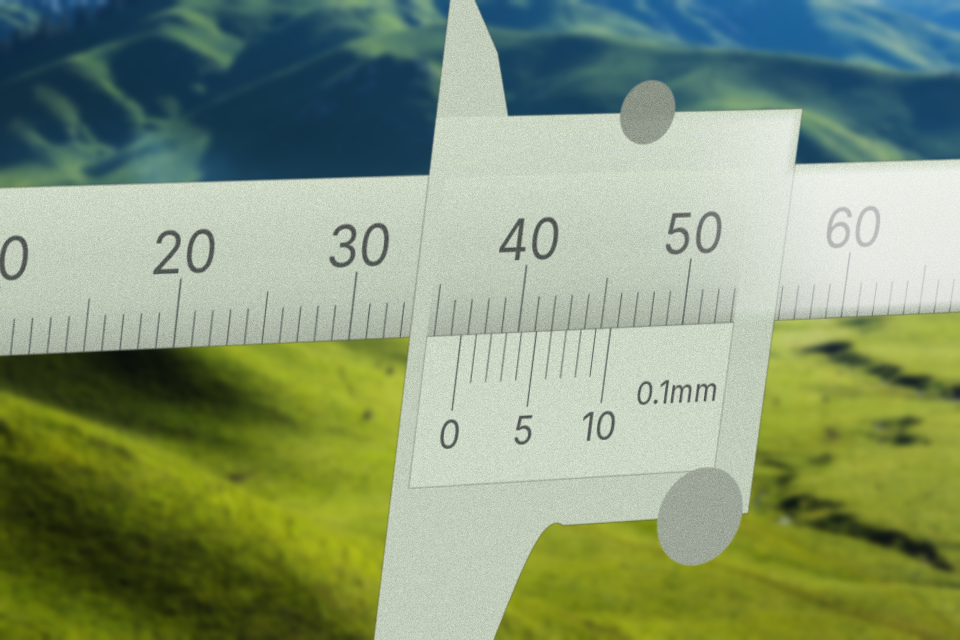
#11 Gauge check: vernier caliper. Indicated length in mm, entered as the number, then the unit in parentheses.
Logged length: 36.6 (mm)
